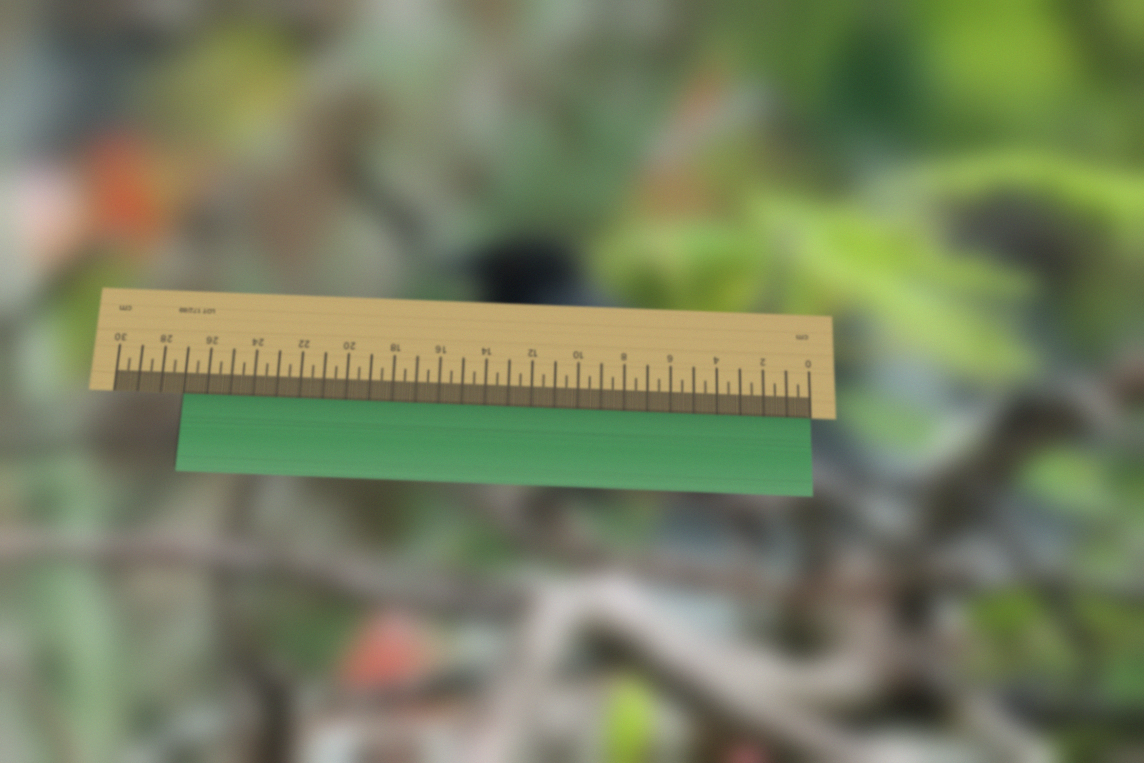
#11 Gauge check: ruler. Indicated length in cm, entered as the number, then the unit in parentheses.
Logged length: 27 (cm)
